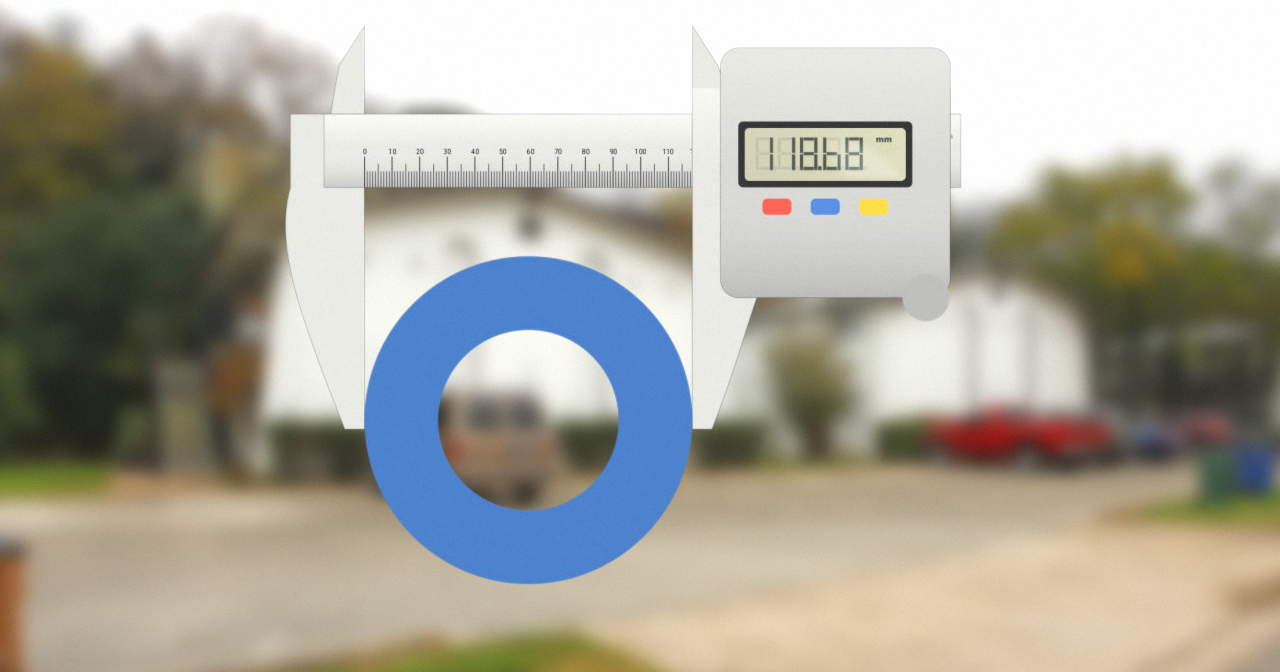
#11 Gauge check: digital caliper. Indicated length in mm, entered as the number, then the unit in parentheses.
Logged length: 118.68 (mm)
